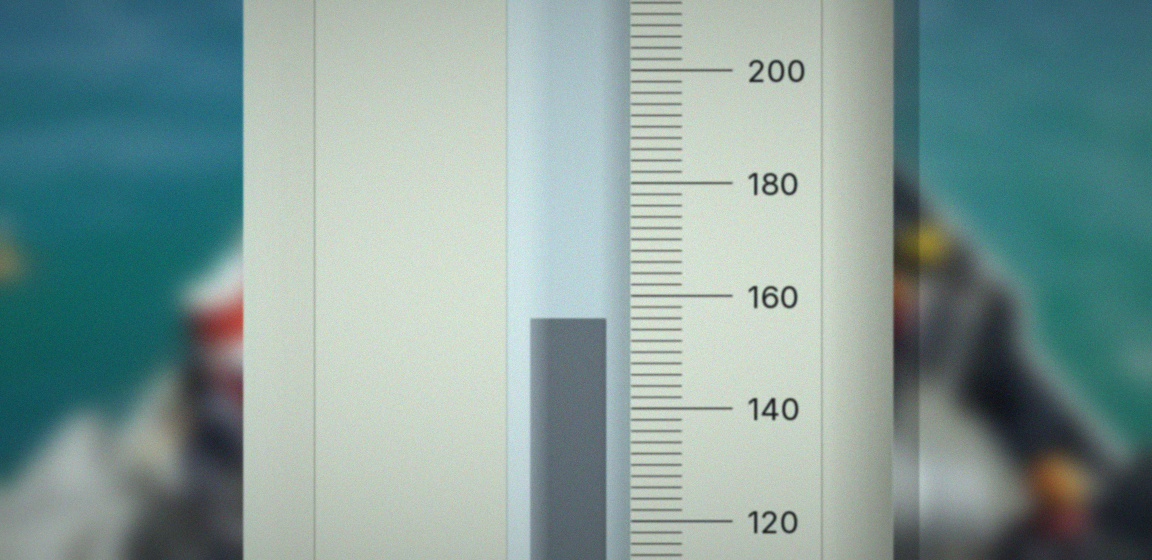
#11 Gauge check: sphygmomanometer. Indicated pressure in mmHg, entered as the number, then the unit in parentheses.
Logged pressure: 156 (mmHg)
